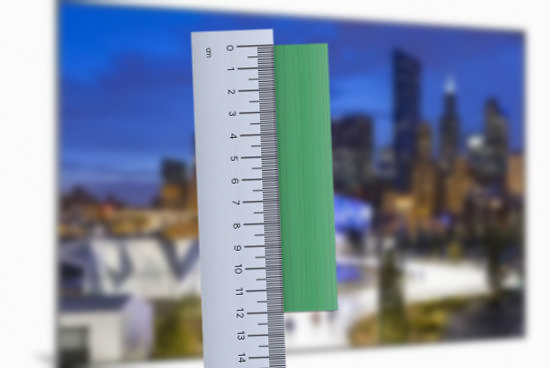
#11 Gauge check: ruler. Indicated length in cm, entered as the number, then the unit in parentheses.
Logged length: 12 (cm)
